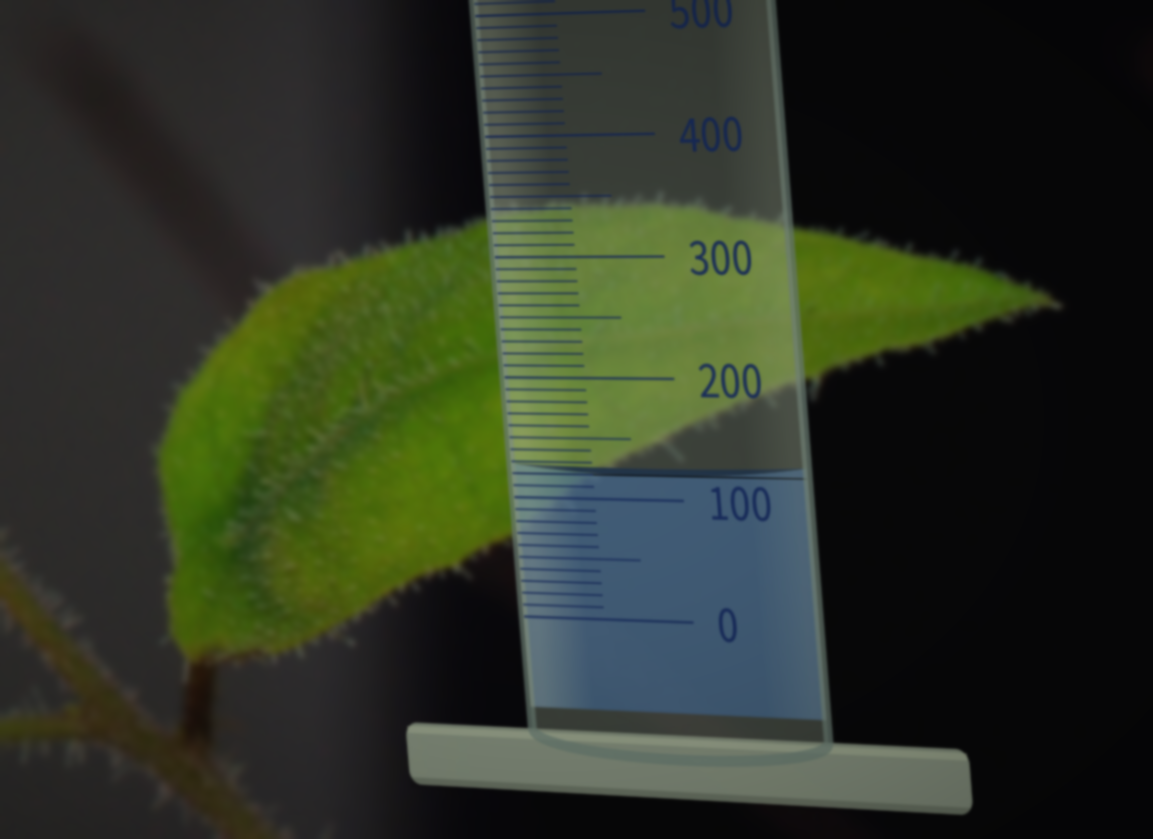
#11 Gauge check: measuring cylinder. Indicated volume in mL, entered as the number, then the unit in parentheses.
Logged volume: 120 (mL)
